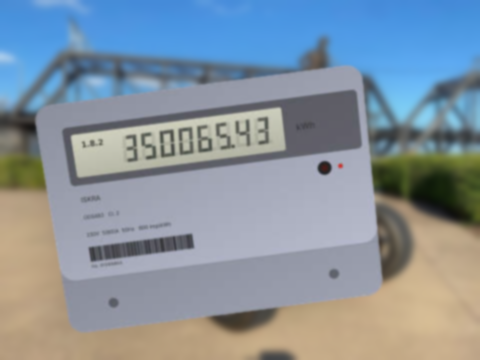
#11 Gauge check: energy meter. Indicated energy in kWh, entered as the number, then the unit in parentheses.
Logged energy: 350065.43 (kWh)
